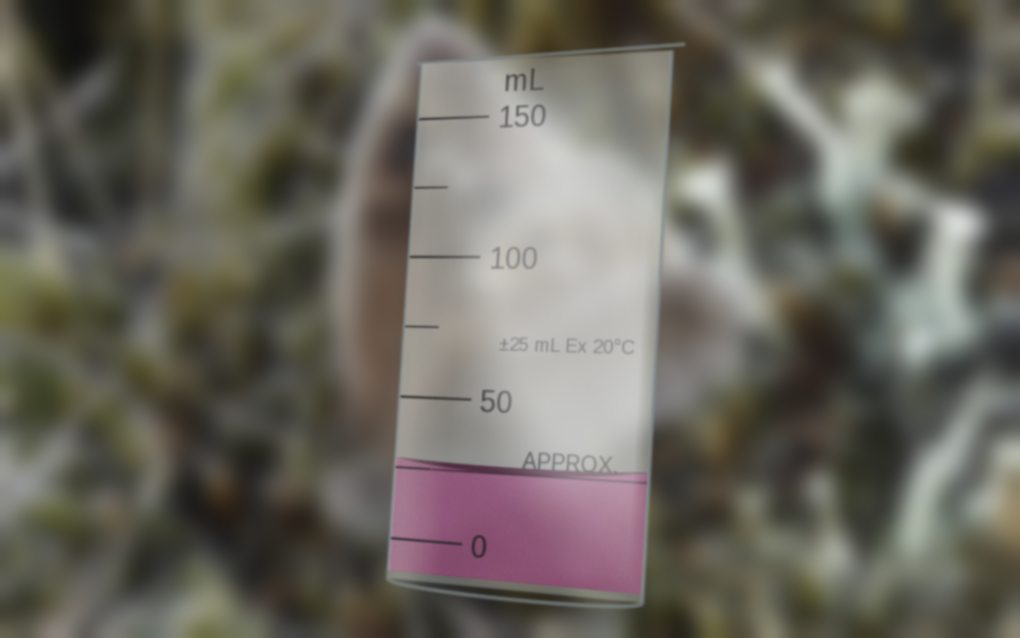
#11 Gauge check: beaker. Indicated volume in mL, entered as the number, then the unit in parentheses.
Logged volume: 25 (mL)
